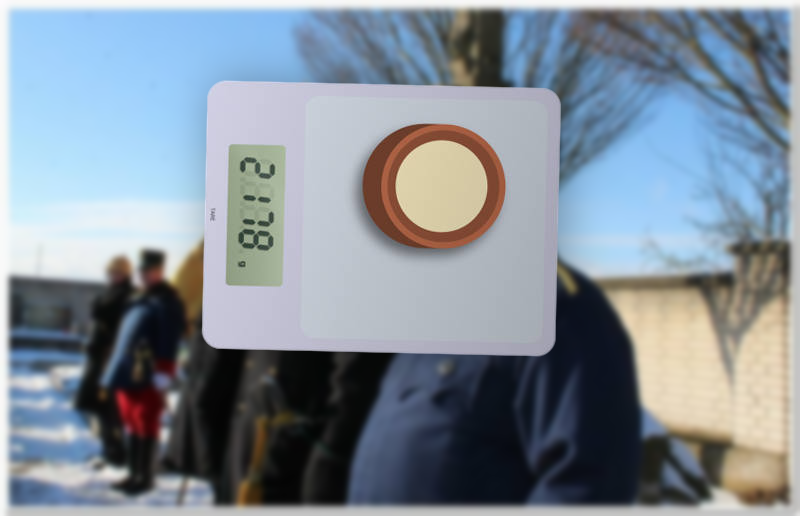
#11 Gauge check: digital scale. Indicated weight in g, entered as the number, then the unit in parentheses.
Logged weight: 2178 (g)
